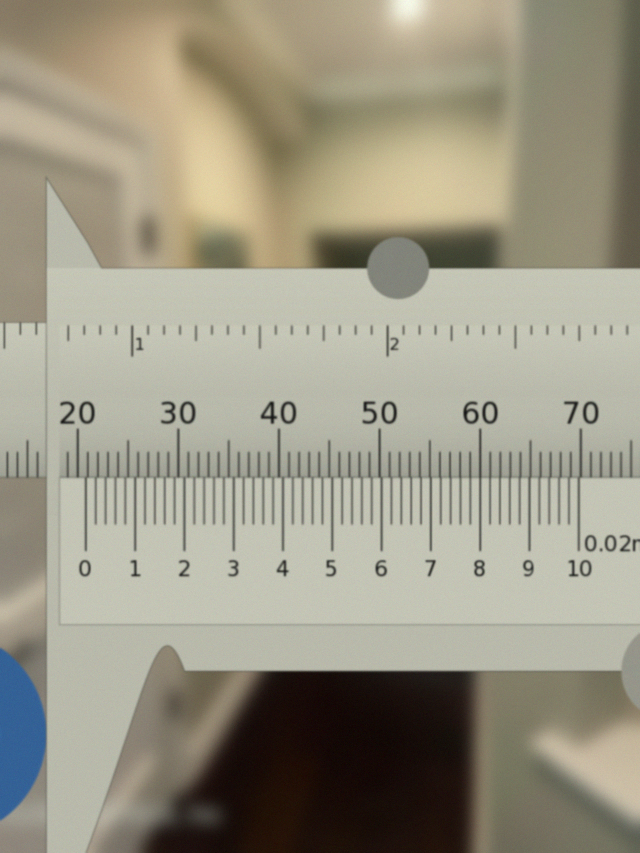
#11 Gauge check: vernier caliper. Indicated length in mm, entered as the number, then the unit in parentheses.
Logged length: 20.8 (mm)
